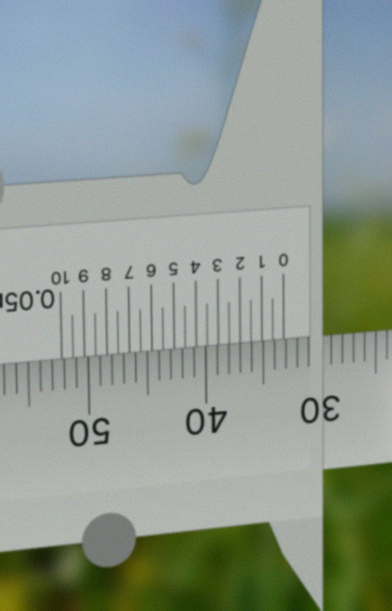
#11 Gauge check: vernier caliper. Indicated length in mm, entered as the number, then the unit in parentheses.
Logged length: 33.2 (mm)
